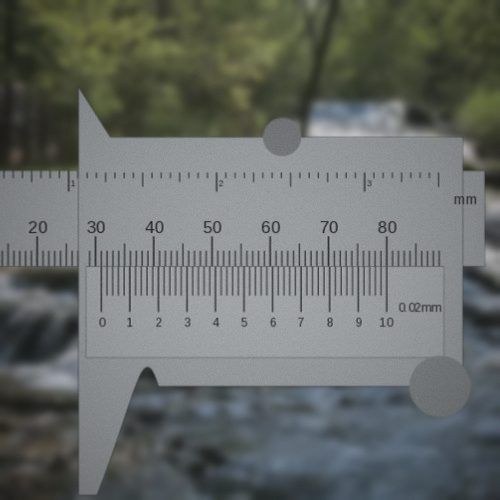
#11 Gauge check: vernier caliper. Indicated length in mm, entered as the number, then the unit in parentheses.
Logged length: 31.0 (mm)
